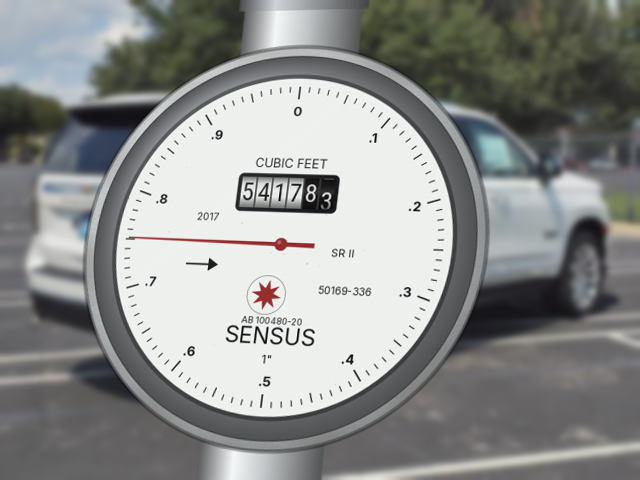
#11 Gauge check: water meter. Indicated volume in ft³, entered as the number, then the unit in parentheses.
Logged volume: 541782.75 (ft³)
